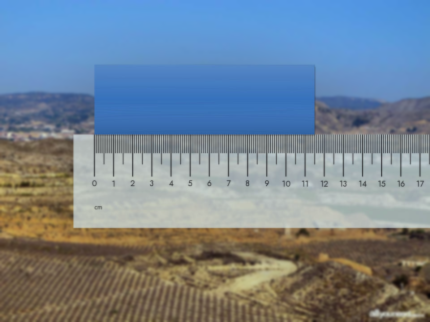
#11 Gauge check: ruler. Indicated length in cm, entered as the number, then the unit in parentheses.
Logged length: 11.5 (cm)
